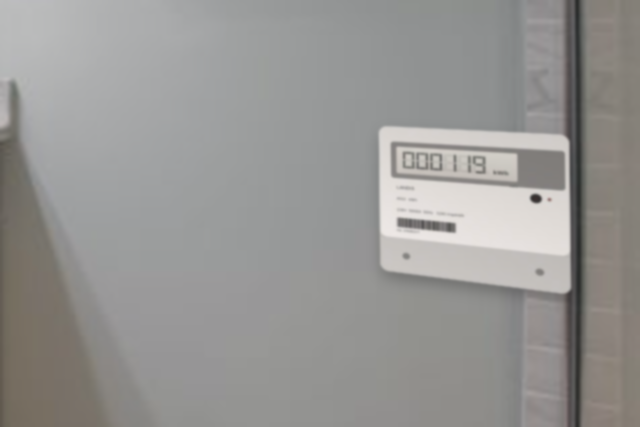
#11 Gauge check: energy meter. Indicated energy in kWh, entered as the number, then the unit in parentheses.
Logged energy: 119 (kWh)
